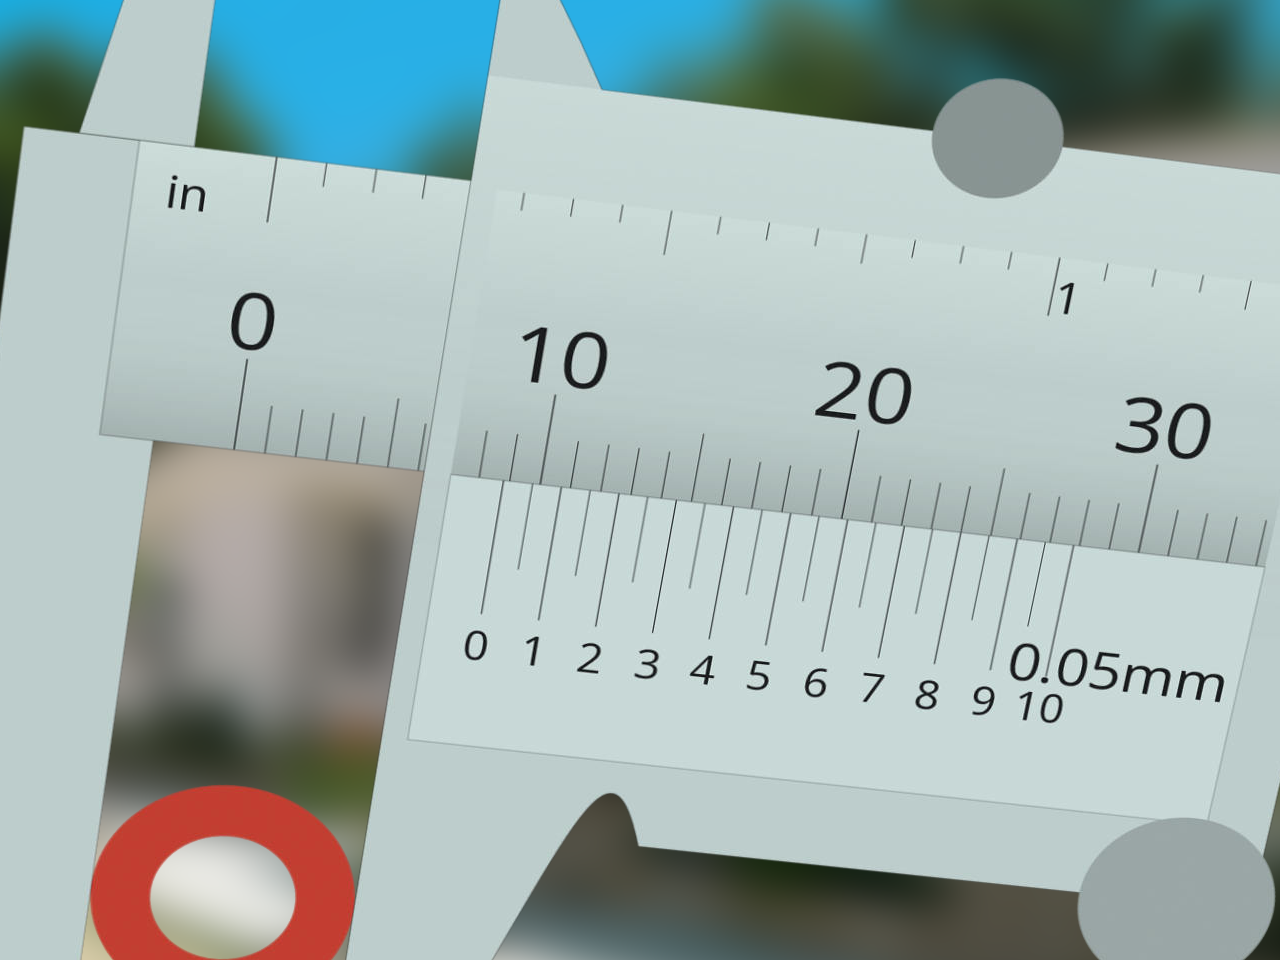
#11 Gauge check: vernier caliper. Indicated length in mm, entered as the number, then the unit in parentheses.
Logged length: 8.80 (mm)
